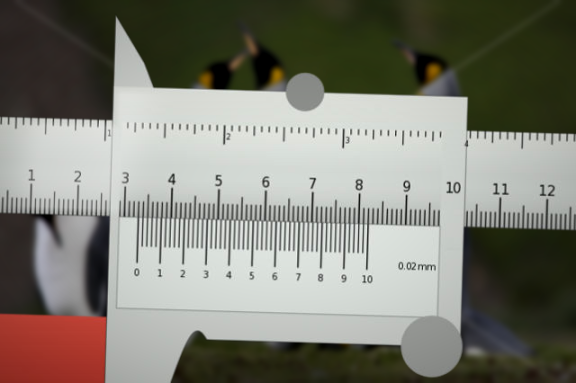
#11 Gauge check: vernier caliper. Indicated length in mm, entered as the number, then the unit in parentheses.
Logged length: 33.0 (mm)
